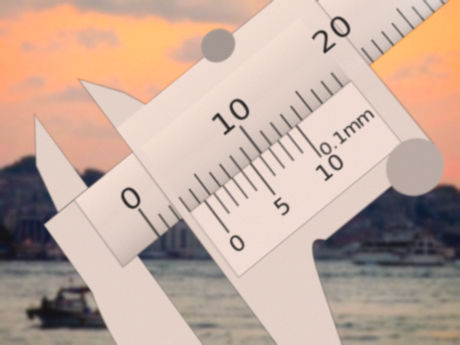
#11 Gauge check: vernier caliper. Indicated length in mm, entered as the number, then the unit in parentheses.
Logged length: 4.4 (mm)
